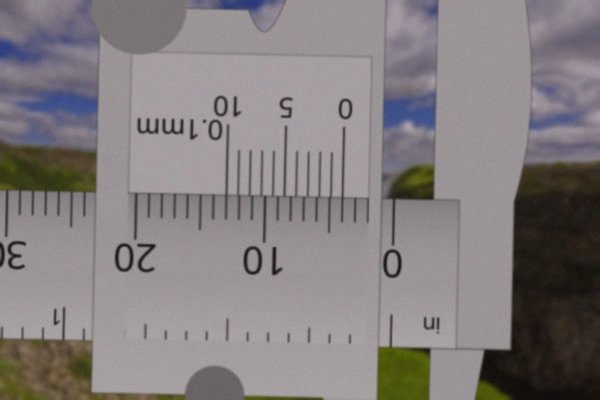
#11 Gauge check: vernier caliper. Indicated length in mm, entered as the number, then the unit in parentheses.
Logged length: 4.0 (mm)
